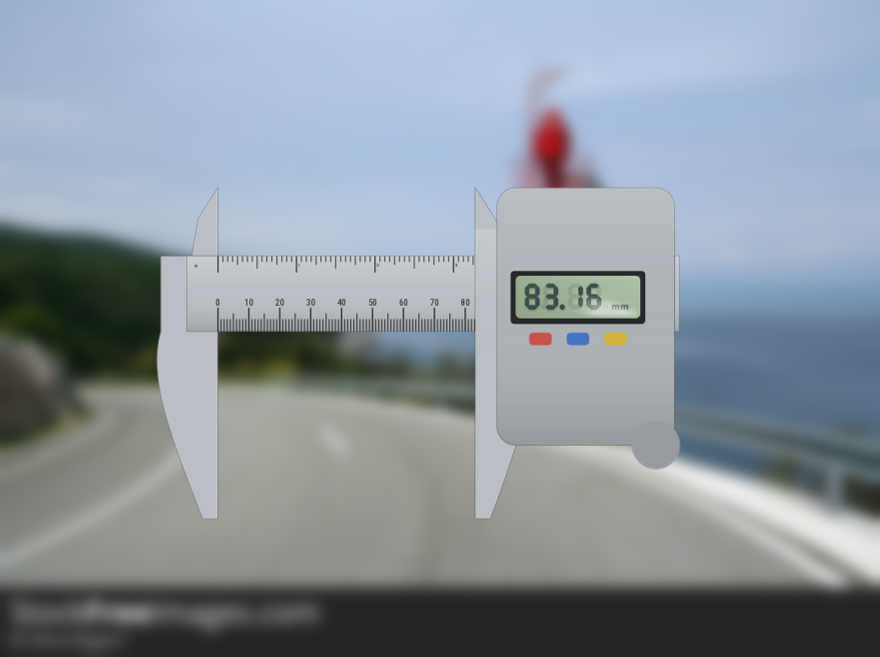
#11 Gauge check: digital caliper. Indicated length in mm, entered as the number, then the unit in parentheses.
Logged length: 83.16 (mm)
